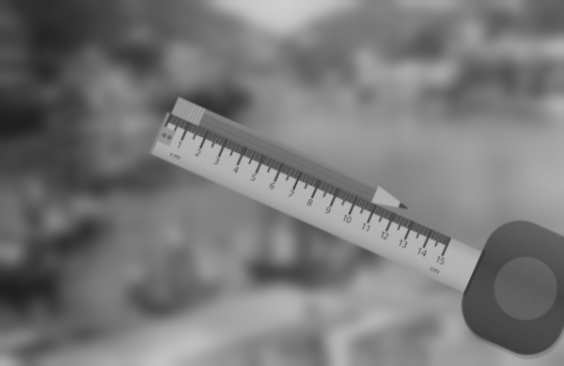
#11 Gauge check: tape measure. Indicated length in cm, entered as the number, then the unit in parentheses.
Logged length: 12.5 (cm)
